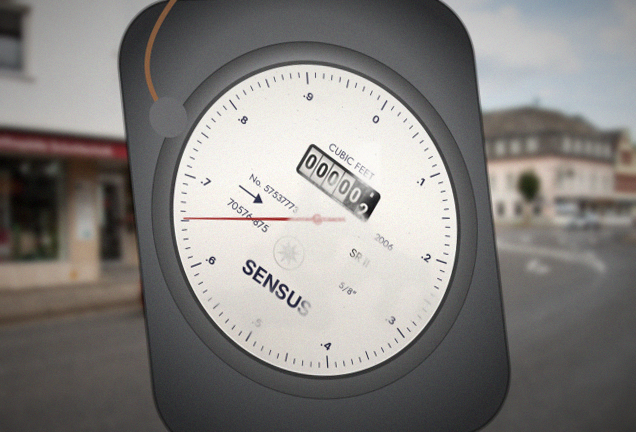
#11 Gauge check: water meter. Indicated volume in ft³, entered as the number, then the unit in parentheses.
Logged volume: 1.65 (ft³)
